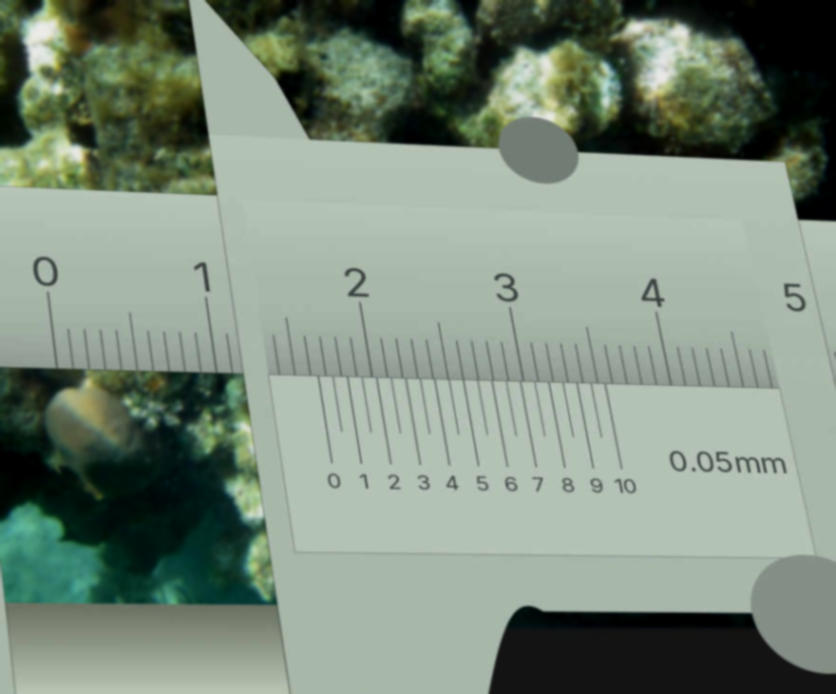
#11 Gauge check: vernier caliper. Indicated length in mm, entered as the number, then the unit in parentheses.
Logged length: 16.5 (mm)
